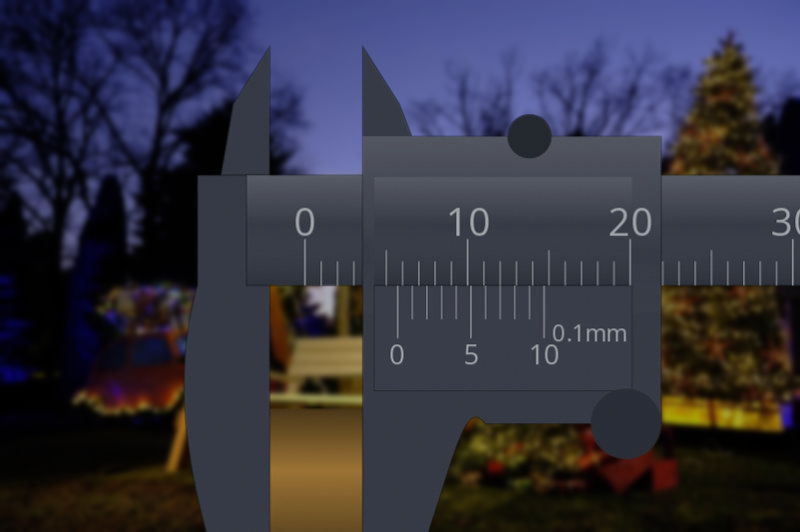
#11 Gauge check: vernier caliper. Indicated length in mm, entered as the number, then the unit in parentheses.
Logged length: 5.7 (mm)
